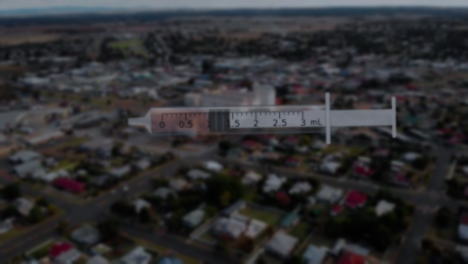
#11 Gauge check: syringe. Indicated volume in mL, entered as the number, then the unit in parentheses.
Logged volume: 1 (mL)
